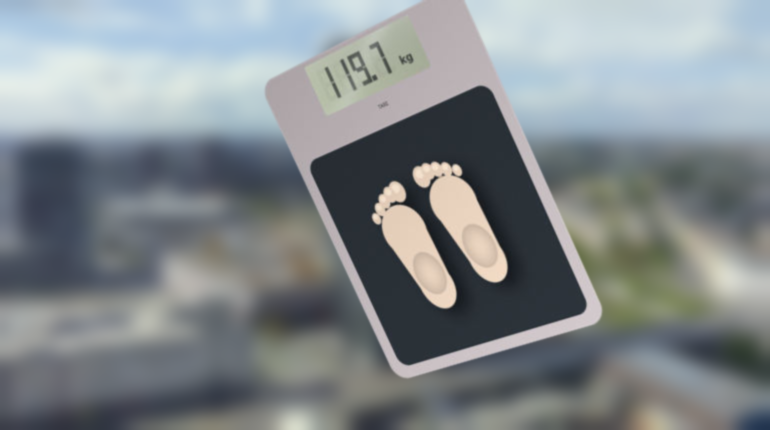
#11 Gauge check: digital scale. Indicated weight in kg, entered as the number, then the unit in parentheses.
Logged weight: 119.7 (kg)
